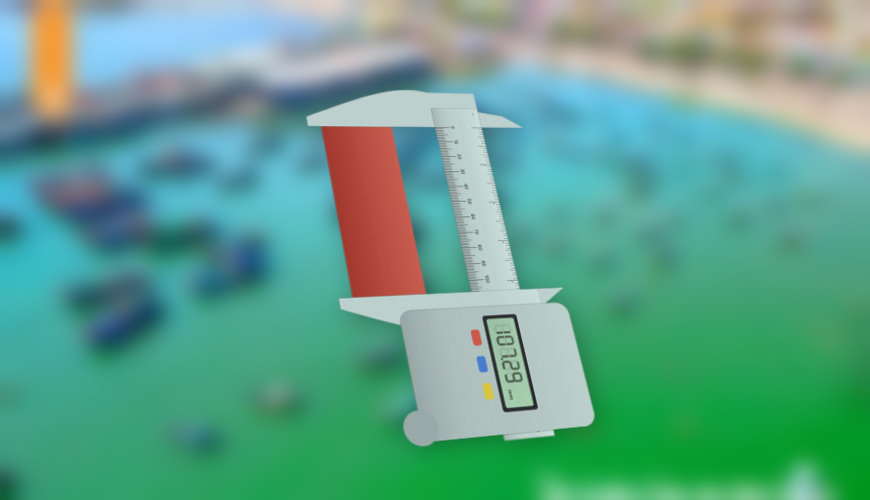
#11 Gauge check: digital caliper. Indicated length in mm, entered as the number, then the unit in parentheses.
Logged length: 107.29 (mm)
